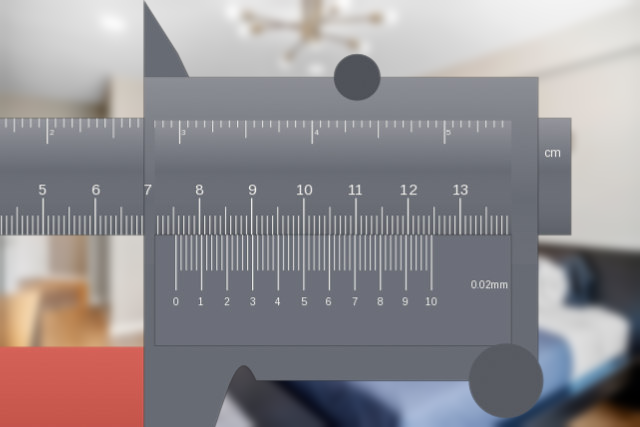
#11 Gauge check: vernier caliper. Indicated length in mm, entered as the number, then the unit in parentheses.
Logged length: 75.5 (mm)
